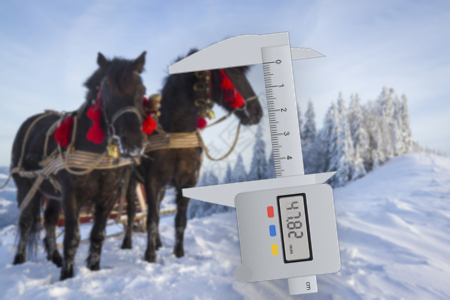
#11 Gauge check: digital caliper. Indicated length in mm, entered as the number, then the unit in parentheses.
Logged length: 47.82 (mm)
